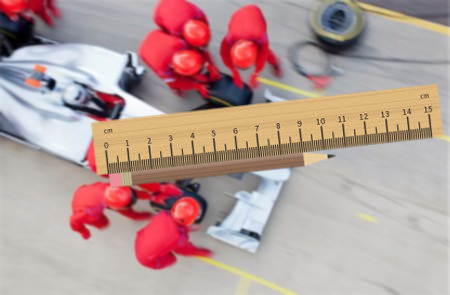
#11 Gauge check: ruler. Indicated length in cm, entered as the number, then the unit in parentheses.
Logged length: 10.5 (cm)
